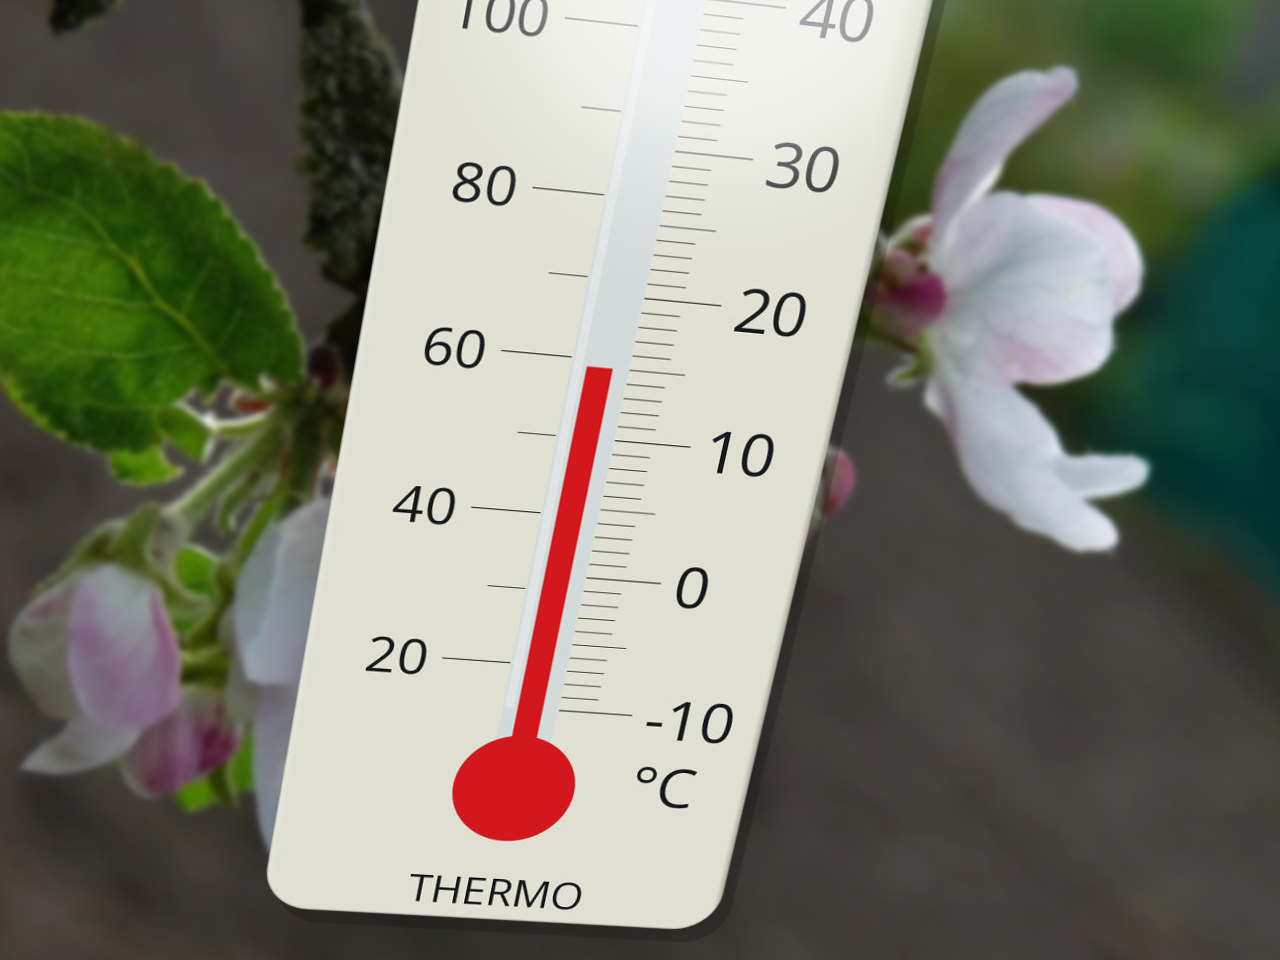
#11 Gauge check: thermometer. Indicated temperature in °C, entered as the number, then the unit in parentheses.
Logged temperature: 15 (°C)
